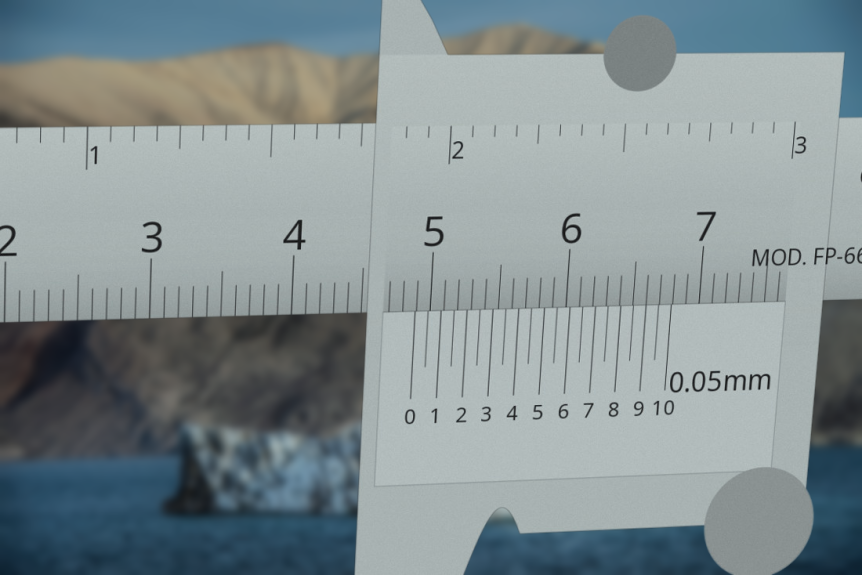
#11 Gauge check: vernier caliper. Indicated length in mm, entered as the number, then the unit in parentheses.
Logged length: 48.9 (mm)
